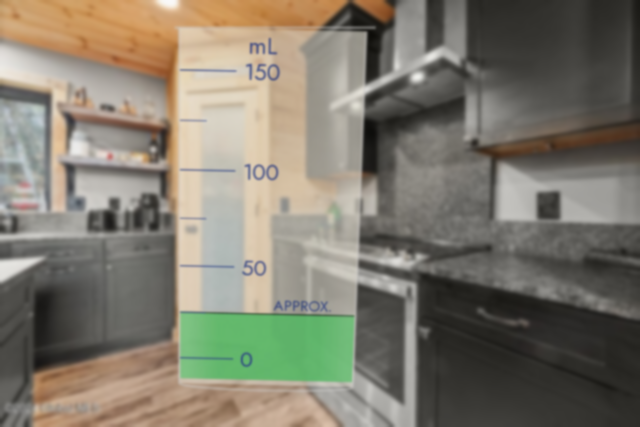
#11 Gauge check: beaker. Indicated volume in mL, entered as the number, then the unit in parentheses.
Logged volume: 25 (mL)
